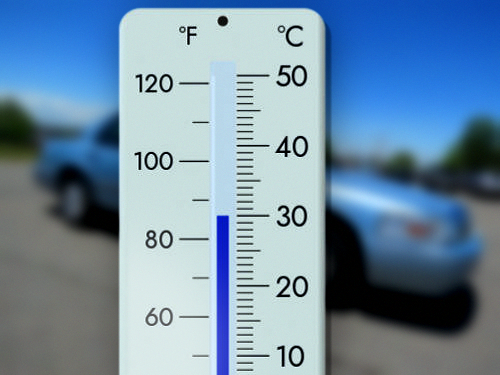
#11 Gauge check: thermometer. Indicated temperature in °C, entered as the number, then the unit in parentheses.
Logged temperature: 30 (°C)
